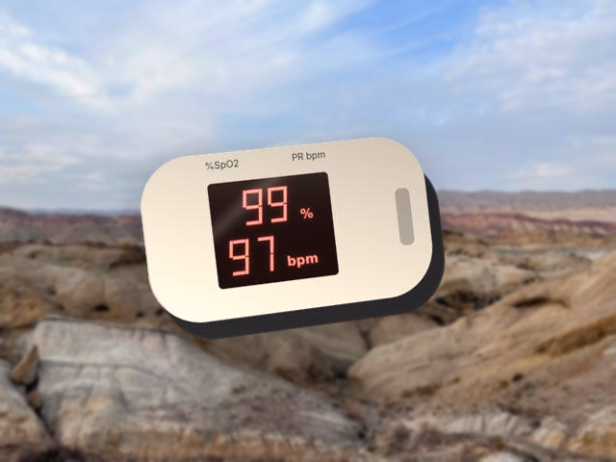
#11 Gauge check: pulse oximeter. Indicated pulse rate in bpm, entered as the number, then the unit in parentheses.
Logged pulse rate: 97 (bpm)
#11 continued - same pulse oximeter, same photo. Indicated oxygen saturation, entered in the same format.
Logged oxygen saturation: 99 (%)
